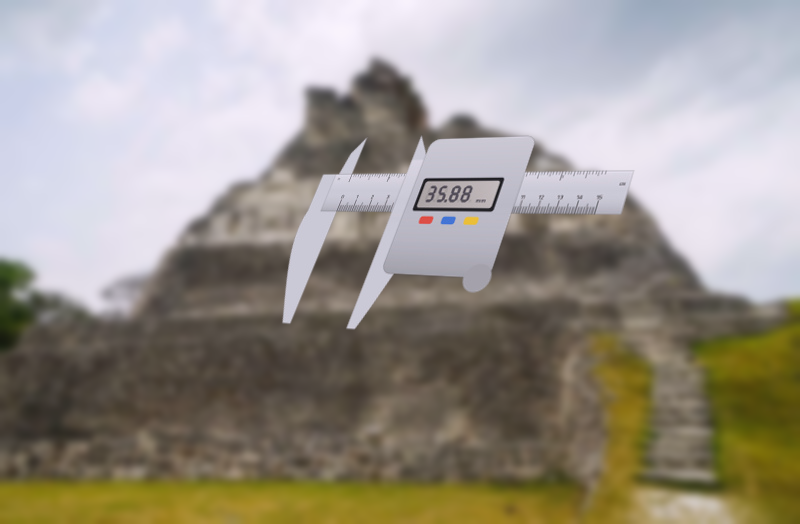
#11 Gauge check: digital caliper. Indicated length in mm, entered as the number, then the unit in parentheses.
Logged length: 35.88 (mm)
